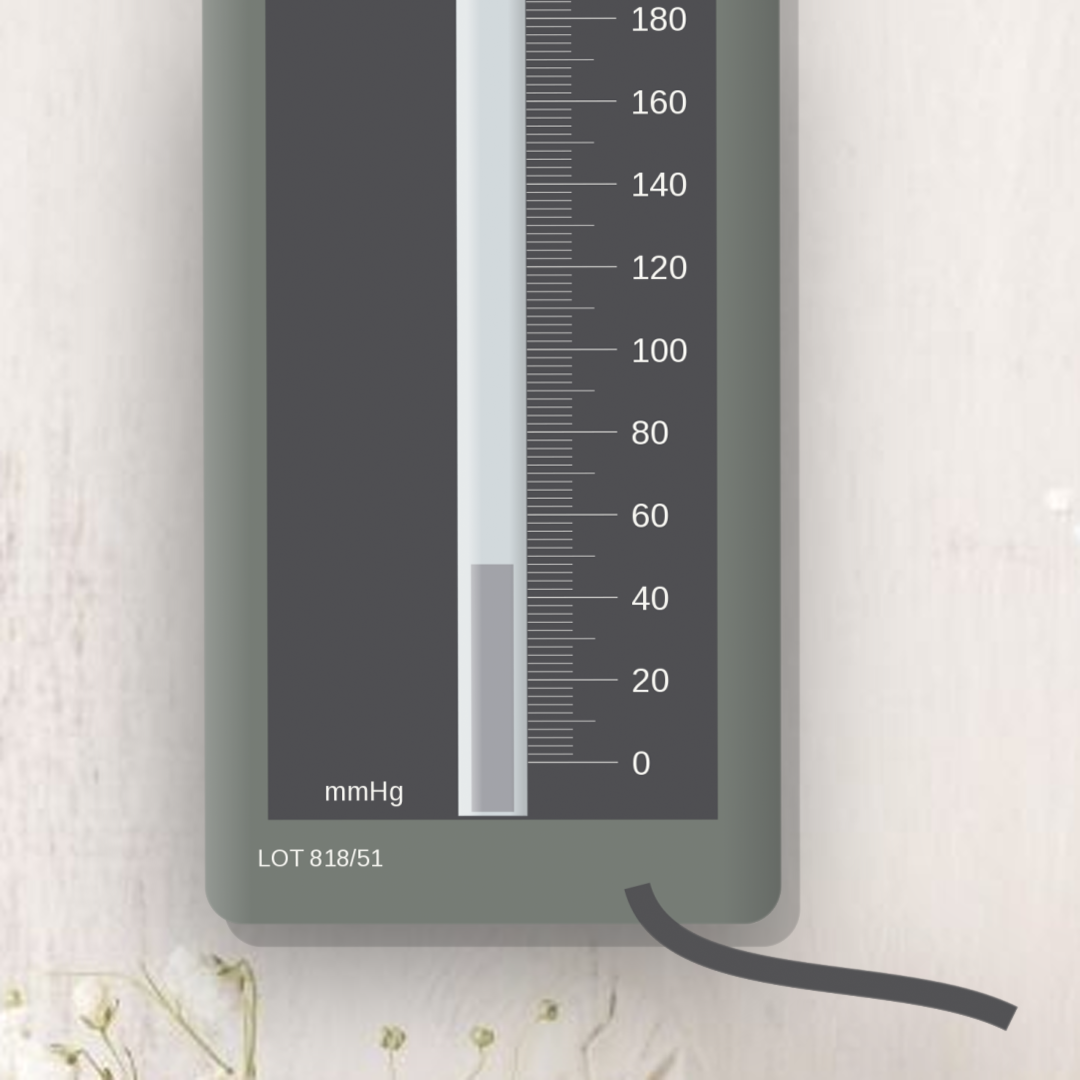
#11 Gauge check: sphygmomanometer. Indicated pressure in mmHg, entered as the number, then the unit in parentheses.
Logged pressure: 48 (mmHg)
